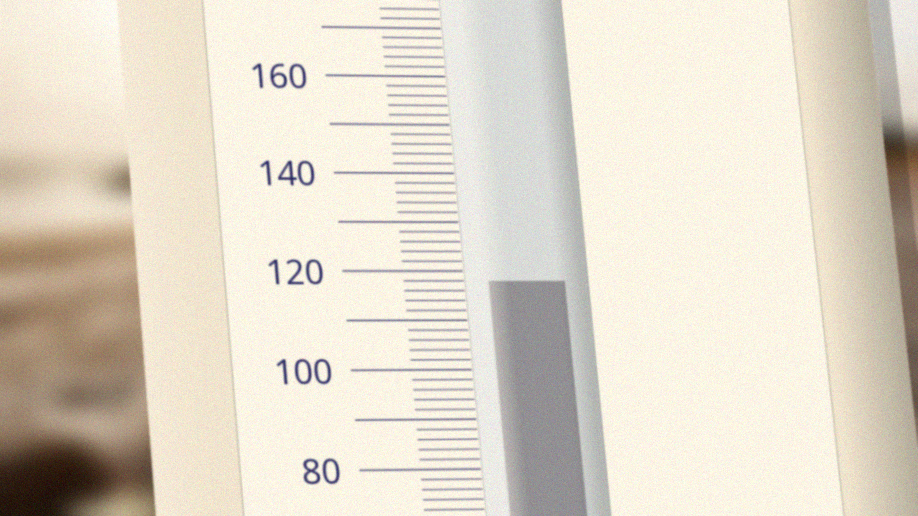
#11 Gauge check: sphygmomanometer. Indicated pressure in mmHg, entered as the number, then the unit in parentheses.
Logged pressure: 118 (mmHg)
